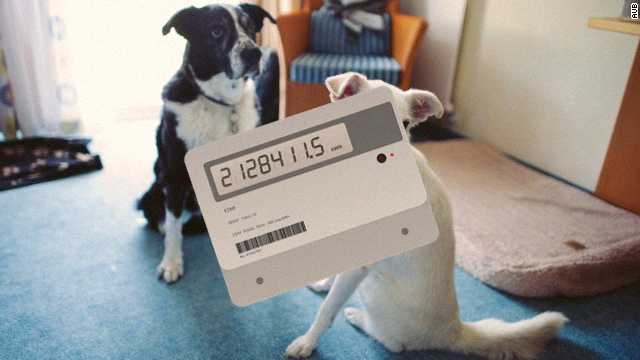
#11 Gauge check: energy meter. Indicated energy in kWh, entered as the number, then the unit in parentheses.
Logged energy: 2128411.5 (kWh)
